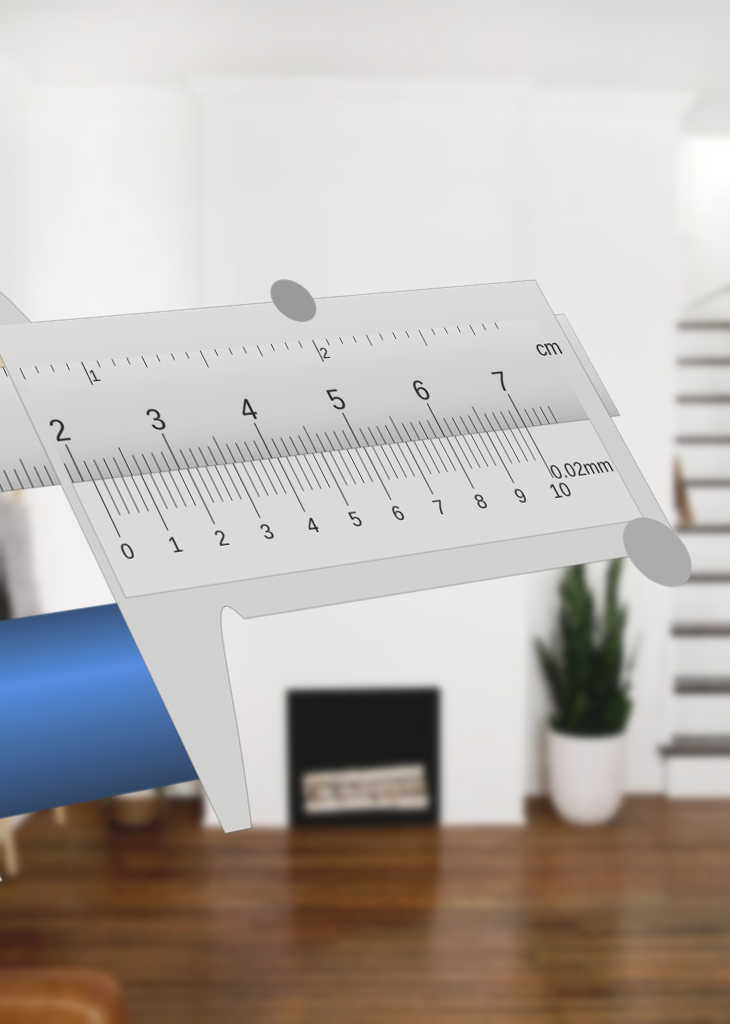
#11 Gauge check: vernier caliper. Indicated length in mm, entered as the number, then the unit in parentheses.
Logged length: 21.0 (mm)
